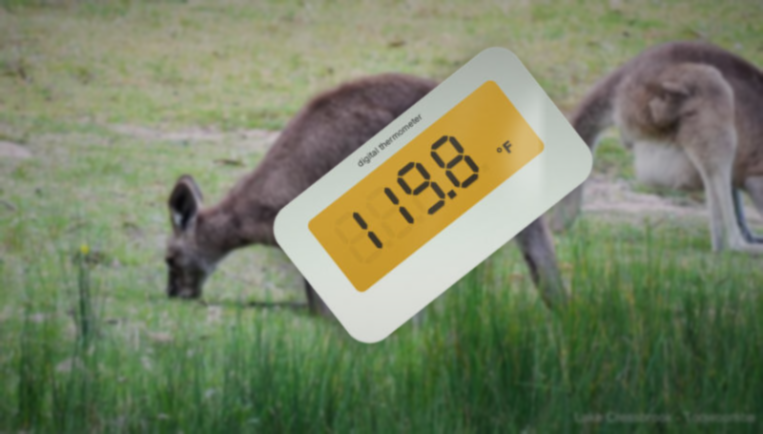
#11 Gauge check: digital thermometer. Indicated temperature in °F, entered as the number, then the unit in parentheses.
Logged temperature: 119.8 (°F)
